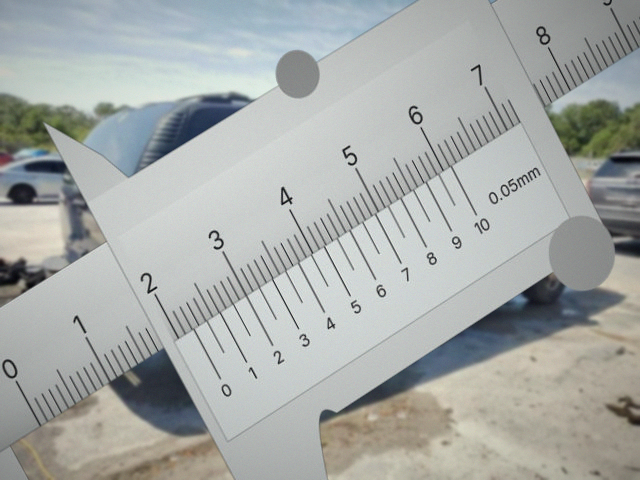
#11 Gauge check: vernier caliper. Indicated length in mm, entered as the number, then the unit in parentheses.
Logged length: 22.2 (mm)
